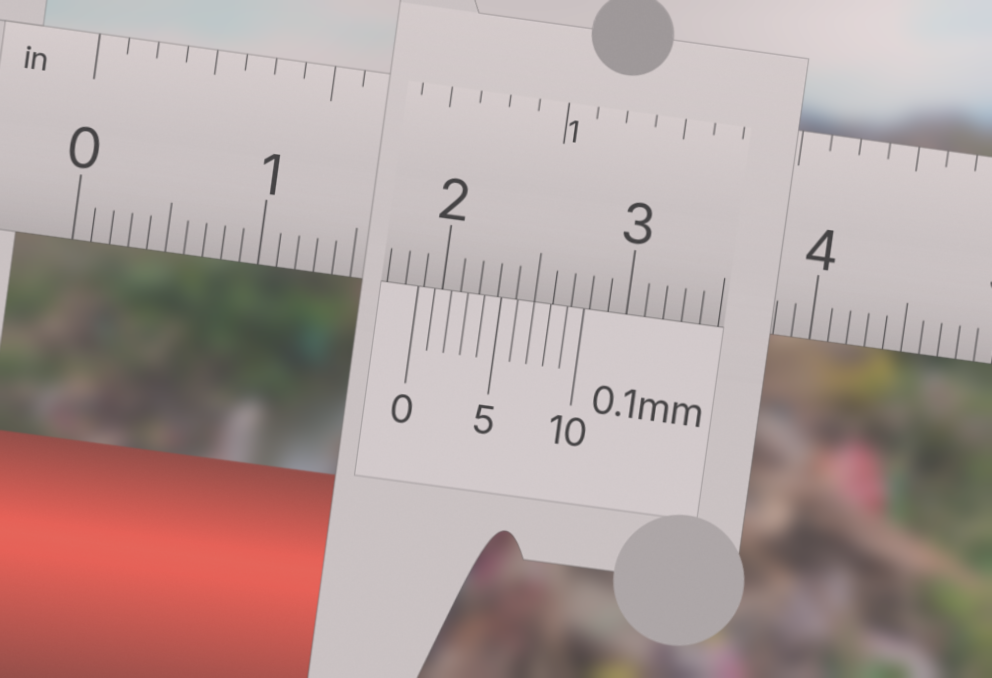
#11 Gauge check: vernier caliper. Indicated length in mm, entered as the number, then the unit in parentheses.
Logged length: 18.7 (mm)
